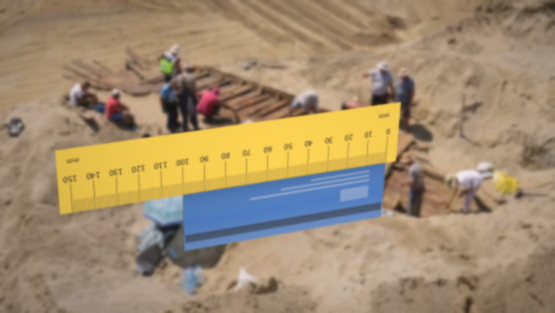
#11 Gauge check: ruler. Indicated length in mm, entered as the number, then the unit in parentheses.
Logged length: 100 (mm)
